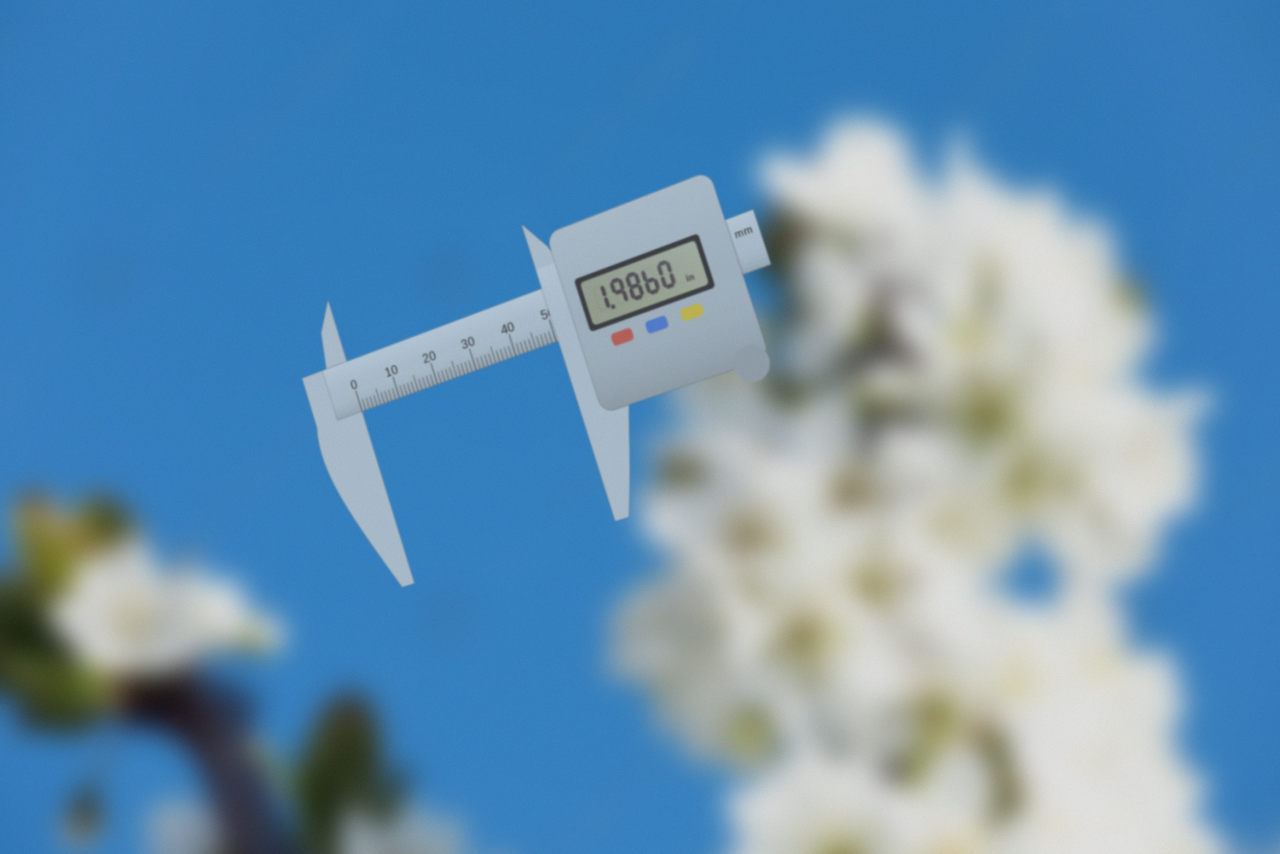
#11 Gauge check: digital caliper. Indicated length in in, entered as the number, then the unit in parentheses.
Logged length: 1.9860 (in)
